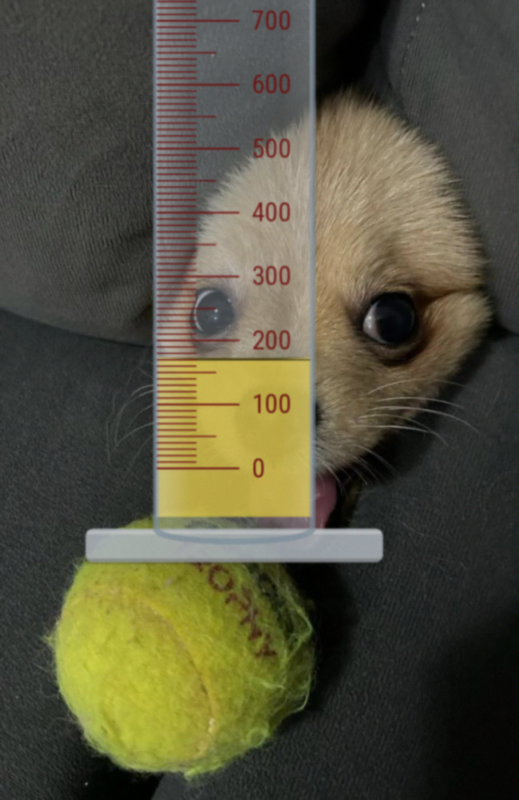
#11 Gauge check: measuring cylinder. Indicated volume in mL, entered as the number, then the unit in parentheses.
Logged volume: 170 (mL)
